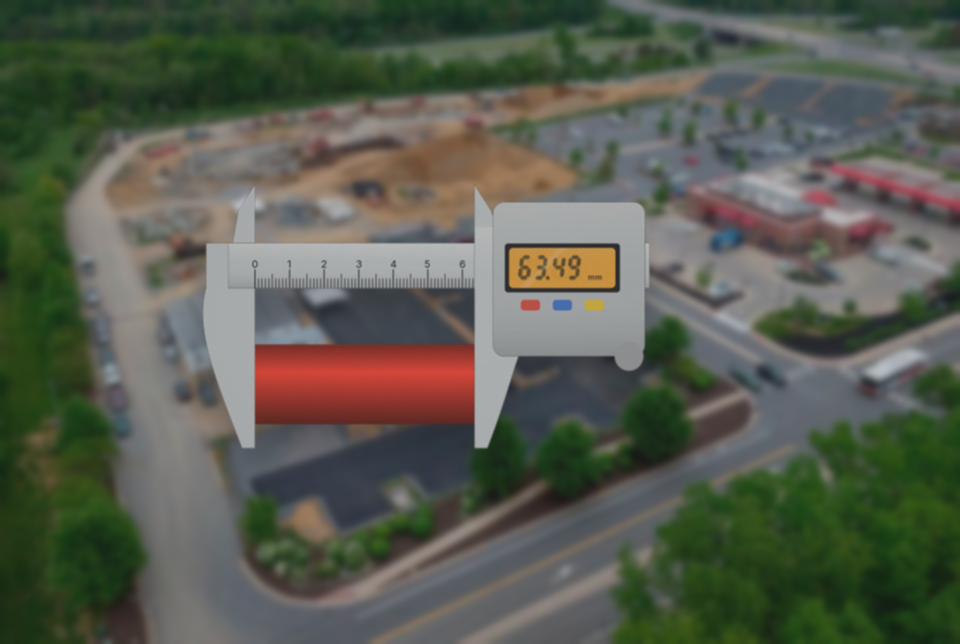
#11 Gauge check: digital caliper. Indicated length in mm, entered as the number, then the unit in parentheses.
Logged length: 63.49 (mm)
